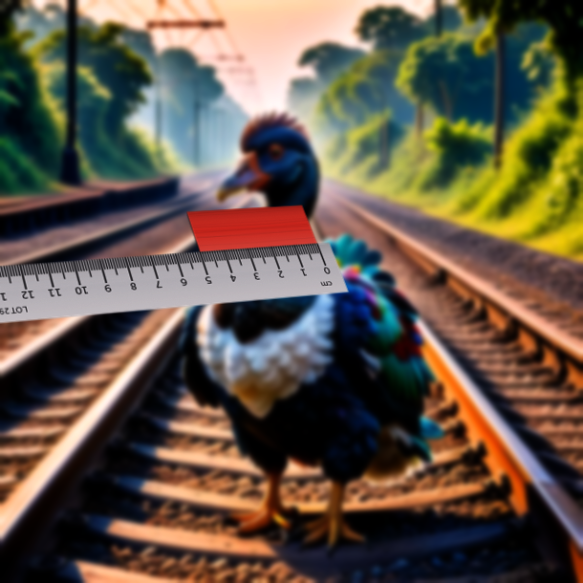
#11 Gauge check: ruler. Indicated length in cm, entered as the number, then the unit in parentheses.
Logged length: 5 (cm)
